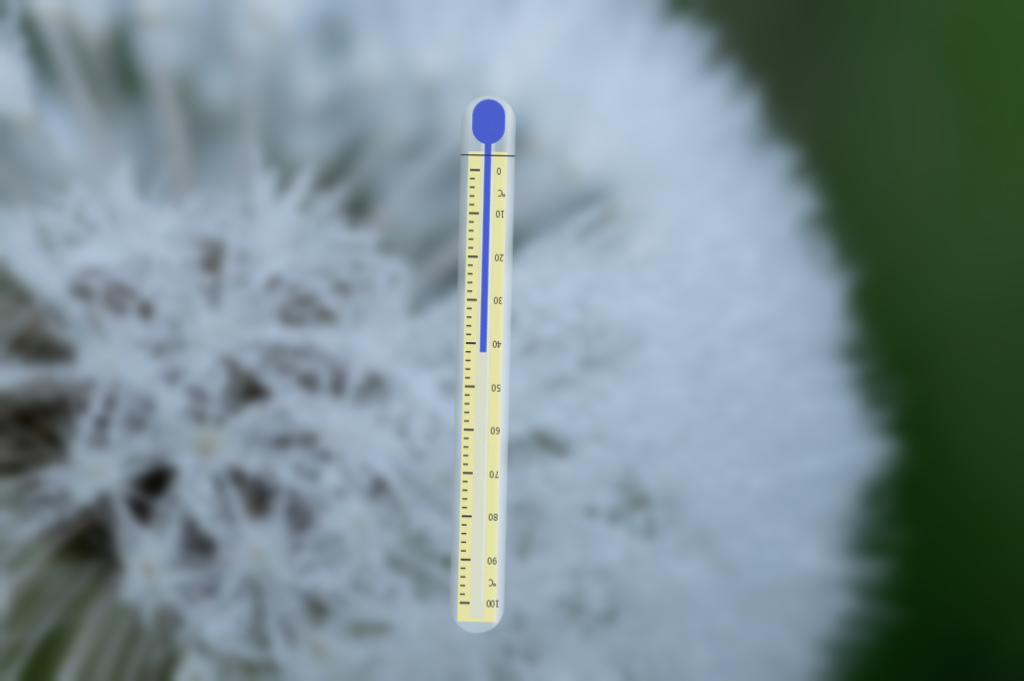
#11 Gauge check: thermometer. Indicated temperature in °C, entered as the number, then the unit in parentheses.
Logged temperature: 42 (°C)
